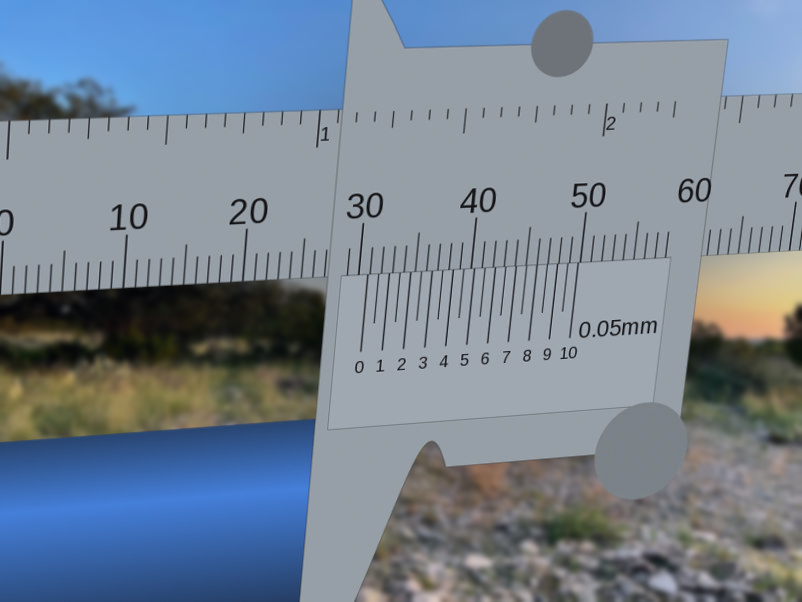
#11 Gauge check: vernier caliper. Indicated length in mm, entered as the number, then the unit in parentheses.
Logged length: 30.8 (mm)
